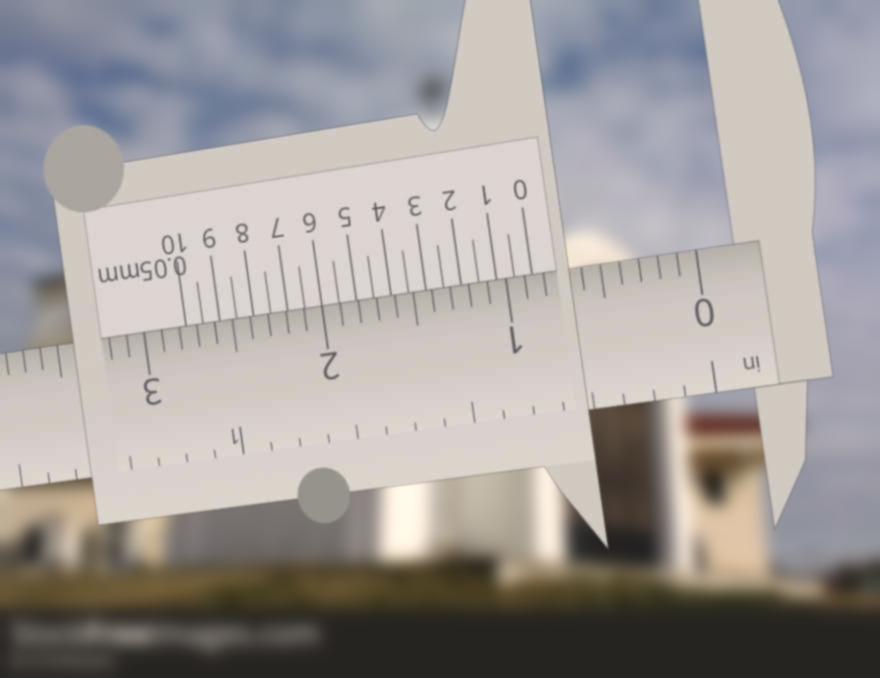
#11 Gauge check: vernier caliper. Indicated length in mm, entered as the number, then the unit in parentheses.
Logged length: 8.6 (mm)
